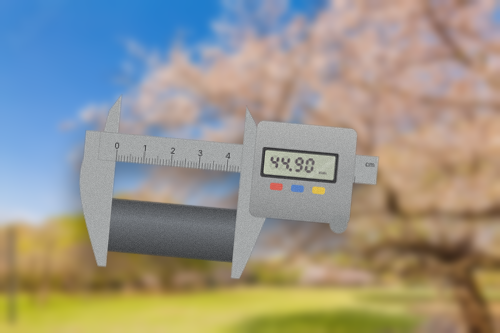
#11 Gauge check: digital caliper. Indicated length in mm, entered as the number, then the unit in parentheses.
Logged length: 44.90 (mm)
